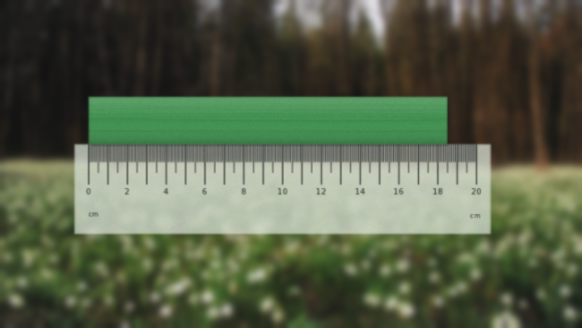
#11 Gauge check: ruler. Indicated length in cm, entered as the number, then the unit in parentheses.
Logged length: 18.5 (cm)
